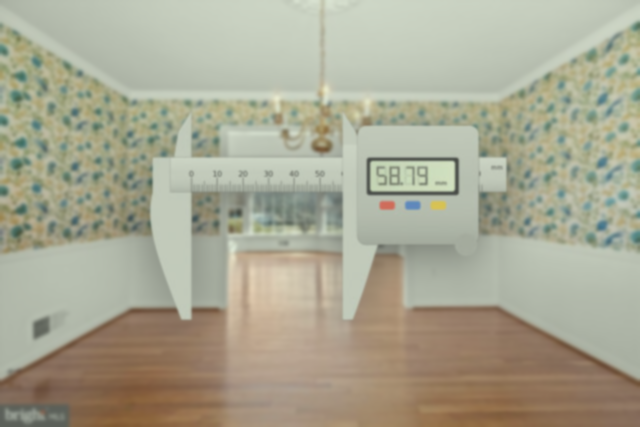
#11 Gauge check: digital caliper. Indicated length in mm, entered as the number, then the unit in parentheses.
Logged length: 58.79 (mm)
